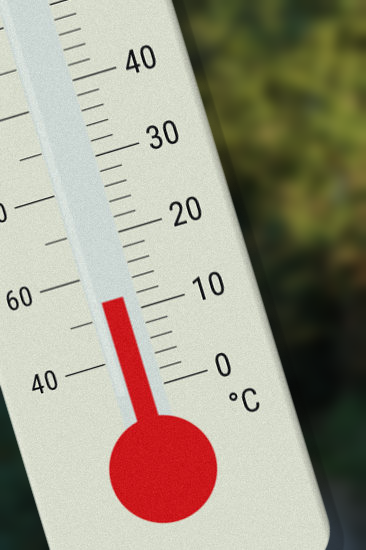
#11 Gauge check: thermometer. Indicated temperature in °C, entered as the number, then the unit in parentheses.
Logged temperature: 12 (°C)
